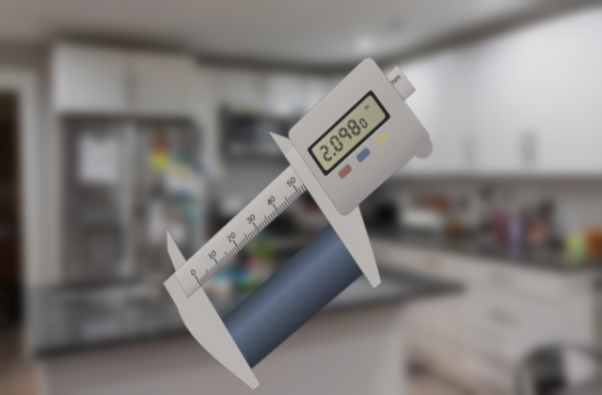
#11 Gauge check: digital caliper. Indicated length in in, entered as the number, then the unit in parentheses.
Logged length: 2.0980 (in)
